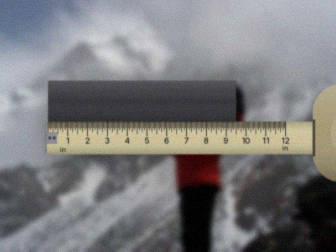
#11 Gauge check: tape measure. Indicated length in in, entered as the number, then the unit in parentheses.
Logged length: 9.5 (in)
